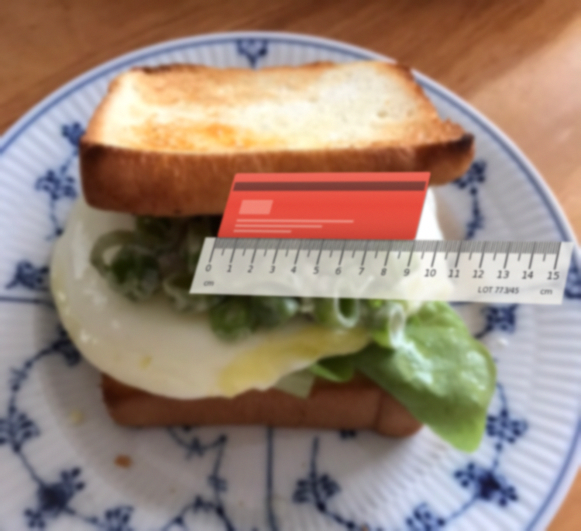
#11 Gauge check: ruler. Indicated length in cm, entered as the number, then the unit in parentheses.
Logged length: 9 (cm)
